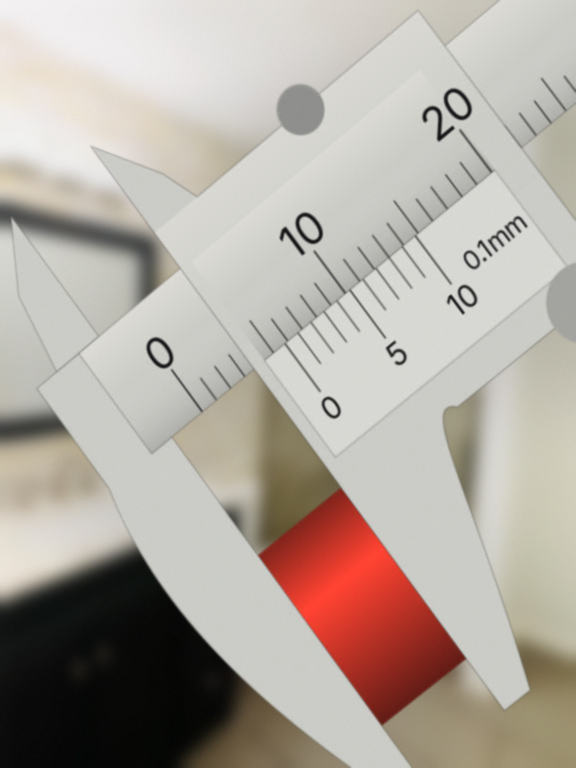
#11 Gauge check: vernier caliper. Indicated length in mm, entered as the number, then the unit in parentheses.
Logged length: 5.8 (mm)
